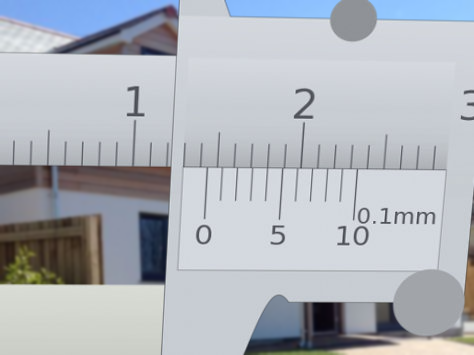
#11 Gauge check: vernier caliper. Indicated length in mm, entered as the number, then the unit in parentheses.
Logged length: 14.4 (mm)
